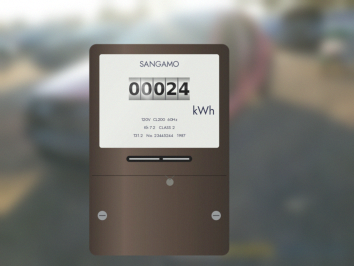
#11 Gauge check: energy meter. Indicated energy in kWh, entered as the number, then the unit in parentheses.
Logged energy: 24 (kWh)
